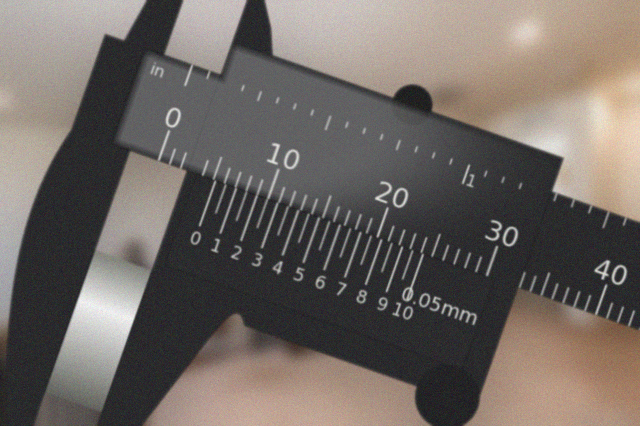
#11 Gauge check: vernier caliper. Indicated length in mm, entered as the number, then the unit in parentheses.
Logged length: 5.2 (mm)
